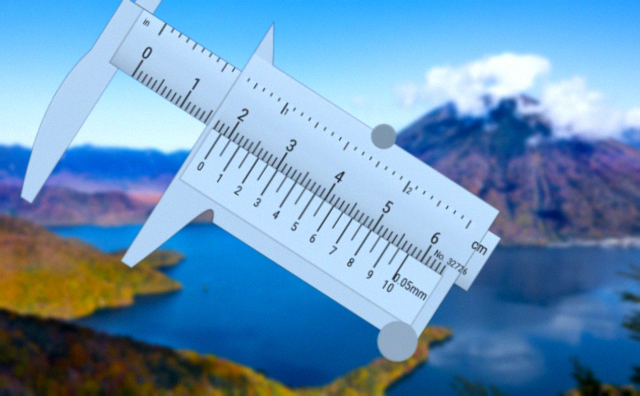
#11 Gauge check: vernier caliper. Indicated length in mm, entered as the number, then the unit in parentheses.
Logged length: 18.5 (mm)
